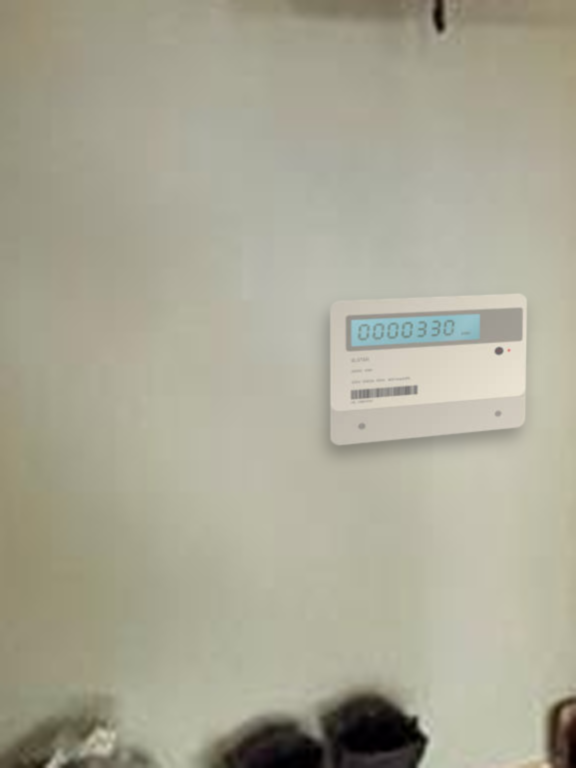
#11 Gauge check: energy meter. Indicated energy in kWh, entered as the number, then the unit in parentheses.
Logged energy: 330 (kWh)
